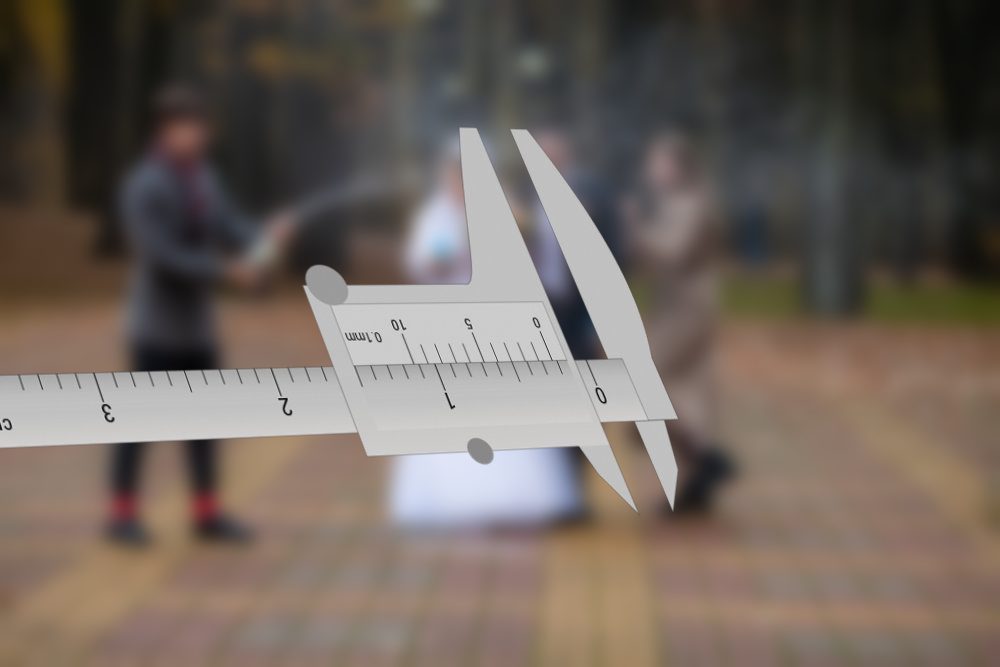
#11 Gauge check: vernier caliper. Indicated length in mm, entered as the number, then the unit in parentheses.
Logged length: 2.3 (mm)
